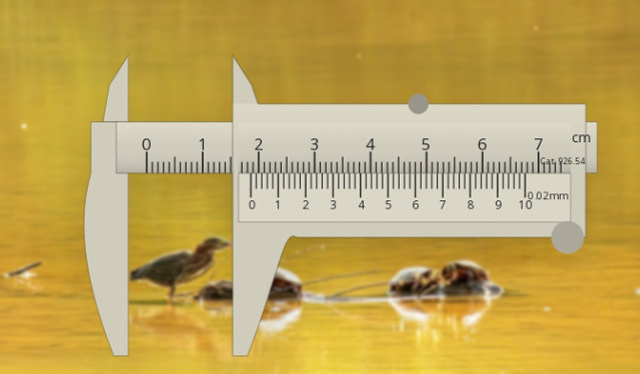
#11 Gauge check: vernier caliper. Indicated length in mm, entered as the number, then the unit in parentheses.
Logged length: 18.6 (mm)
